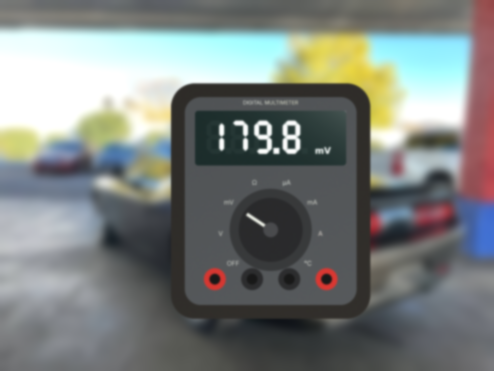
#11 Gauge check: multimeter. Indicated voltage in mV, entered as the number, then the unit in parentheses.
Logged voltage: 179.8 (mV)
